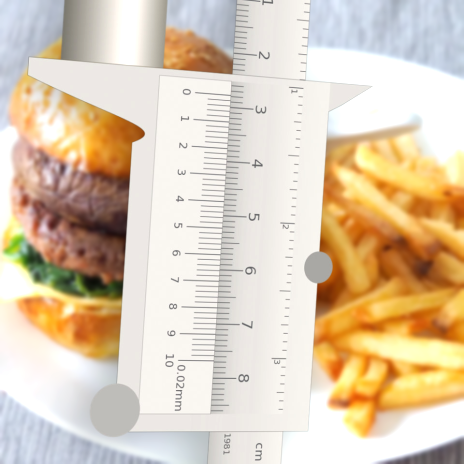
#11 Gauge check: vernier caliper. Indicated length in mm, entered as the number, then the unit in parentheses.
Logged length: 27.8 (mm)
